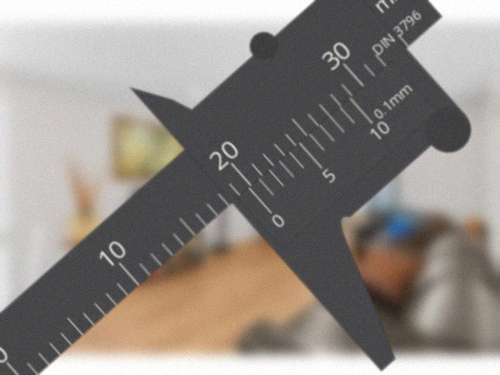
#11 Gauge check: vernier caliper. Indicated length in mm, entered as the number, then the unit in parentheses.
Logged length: 19.8 (mm)
